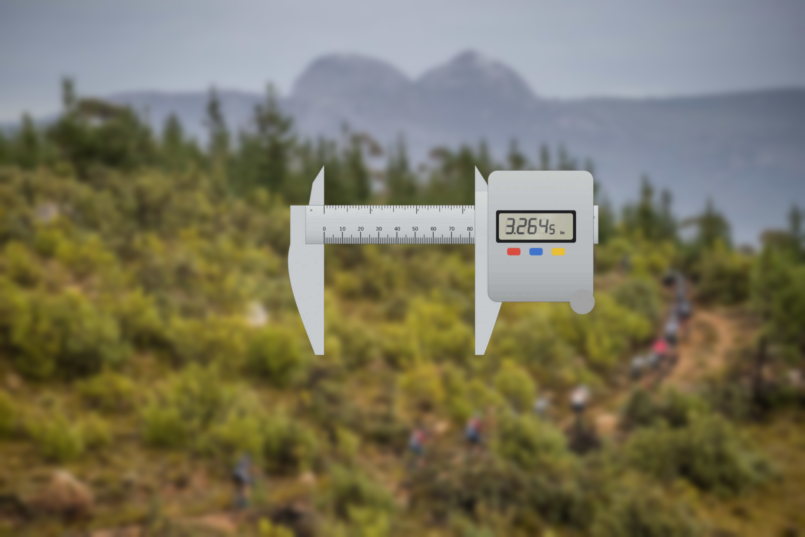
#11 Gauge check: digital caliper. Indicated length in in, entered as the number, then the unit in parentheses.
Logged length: 3.2645 (in)
